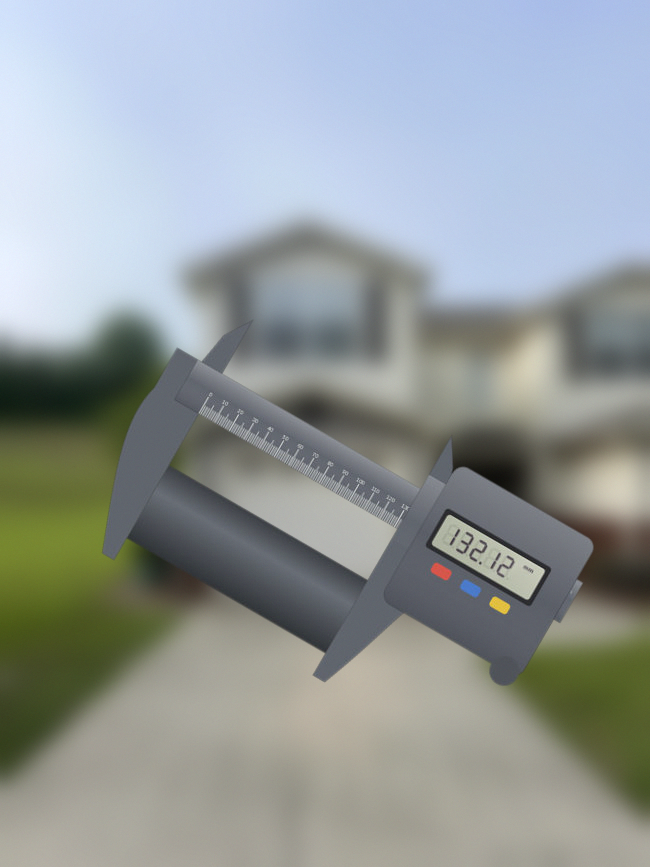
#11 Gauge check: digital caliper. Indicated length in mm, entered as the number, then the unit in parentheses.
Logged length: 132.12 (mm)
